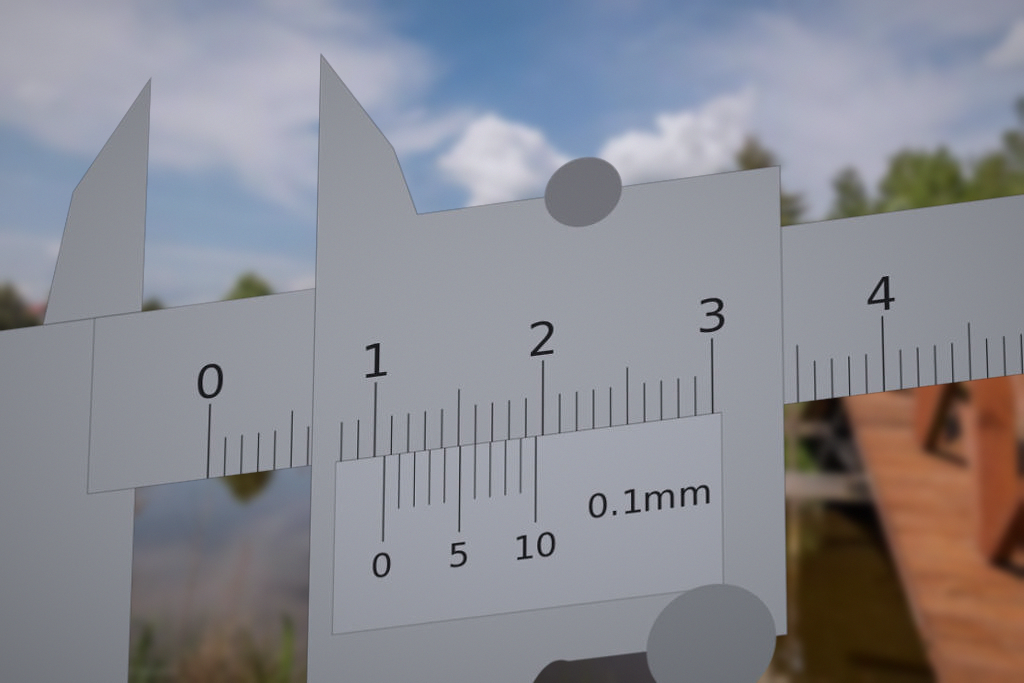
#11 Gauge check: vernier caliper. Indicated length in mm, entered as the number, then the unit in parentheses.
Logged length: 10.6 (mm)
